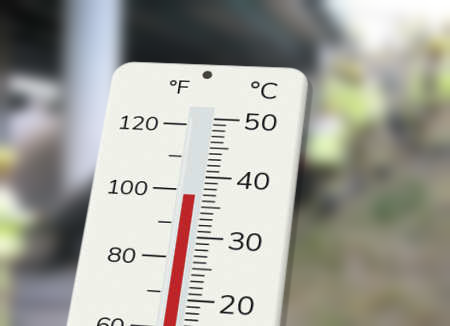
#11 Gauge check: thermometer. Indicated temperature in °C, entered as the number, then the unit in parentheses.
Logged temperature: 37 (°C)
